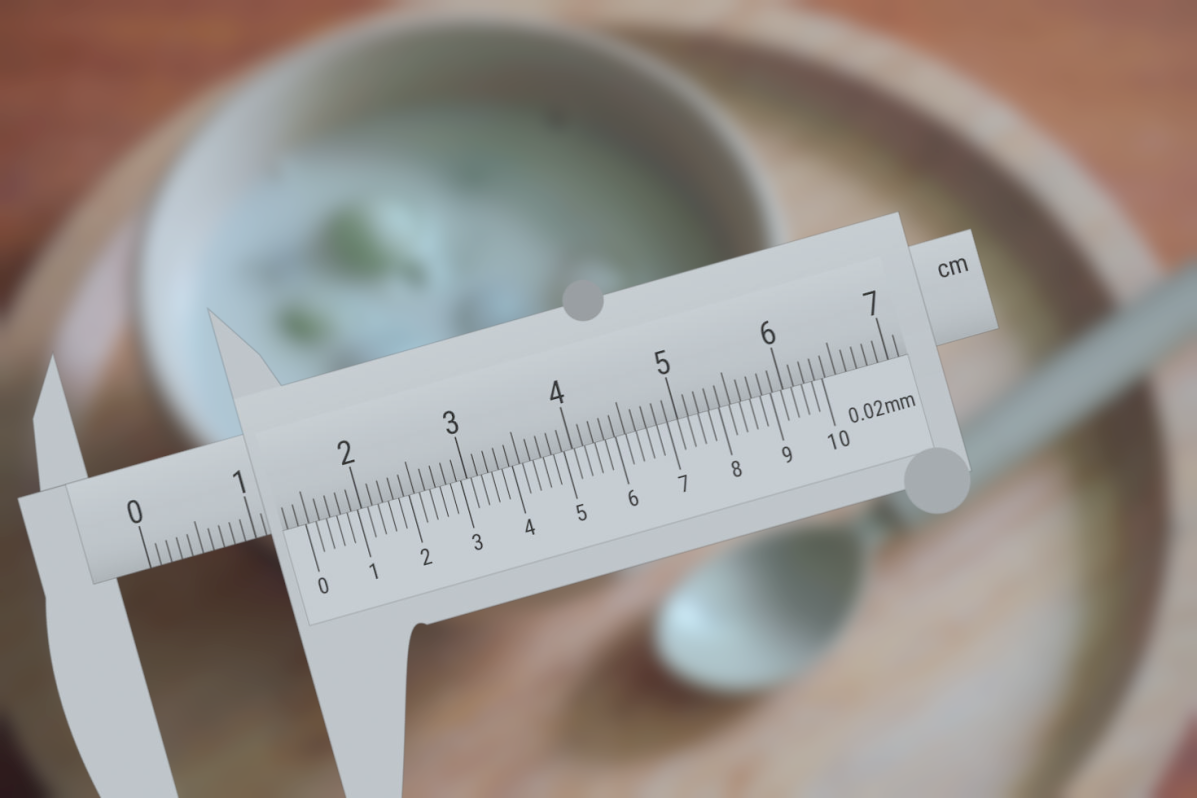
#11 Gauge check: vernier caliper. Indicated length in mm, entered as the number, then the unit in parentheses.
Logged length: 14.7 (mm)
